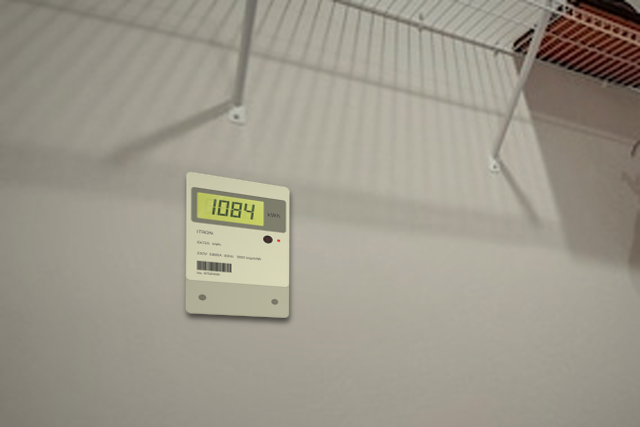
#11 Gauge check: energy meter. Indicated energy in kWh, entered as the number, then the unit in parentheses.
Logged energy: 1084 (kWh)
